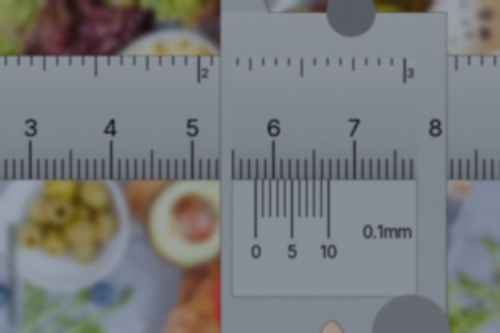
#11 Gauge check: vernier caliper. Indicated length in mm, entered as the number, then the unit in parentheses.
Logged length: 57.8 (mm)
